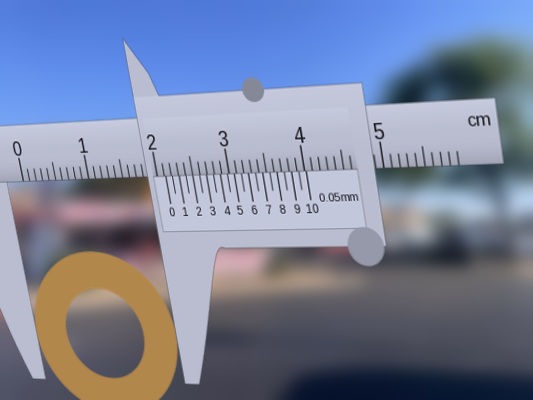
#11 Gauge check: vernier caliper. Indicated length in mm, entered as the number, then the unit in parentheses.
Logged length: 21.2 (mm)
